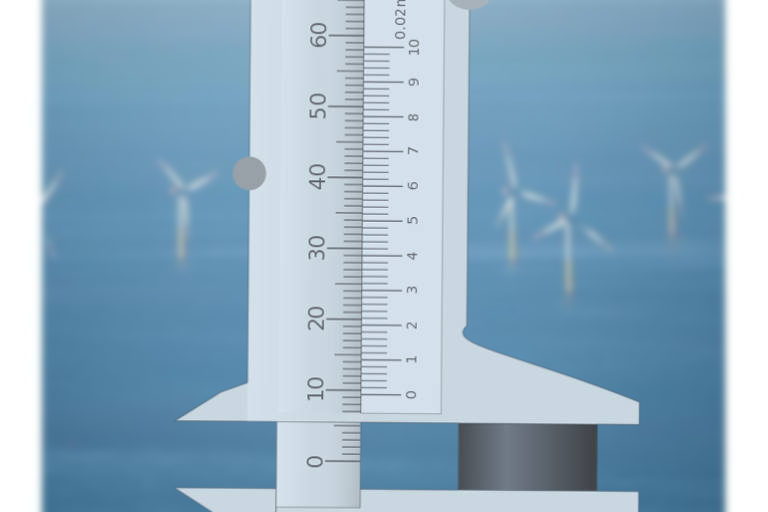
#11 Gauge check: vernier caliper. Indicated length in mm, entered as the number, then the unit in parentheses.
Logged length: 9.4 (mm)
